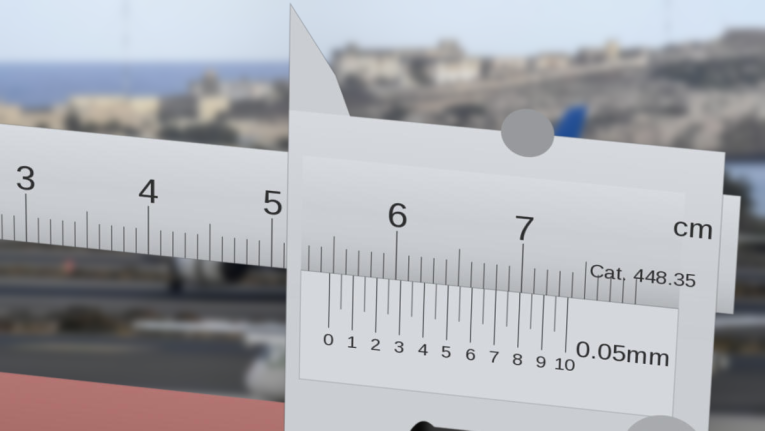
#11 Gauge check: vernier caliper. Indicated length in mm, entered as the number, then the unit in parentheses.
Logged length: 54.7 (mm)
